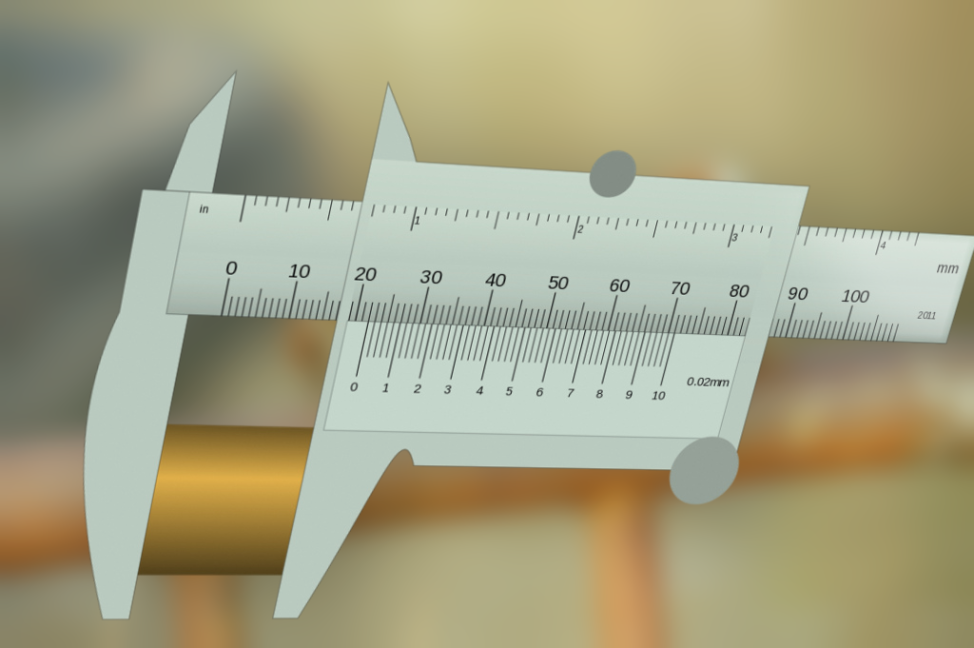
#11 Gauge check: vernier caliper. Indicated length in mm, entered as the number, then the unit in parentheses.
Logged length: 22.0 (mm)
